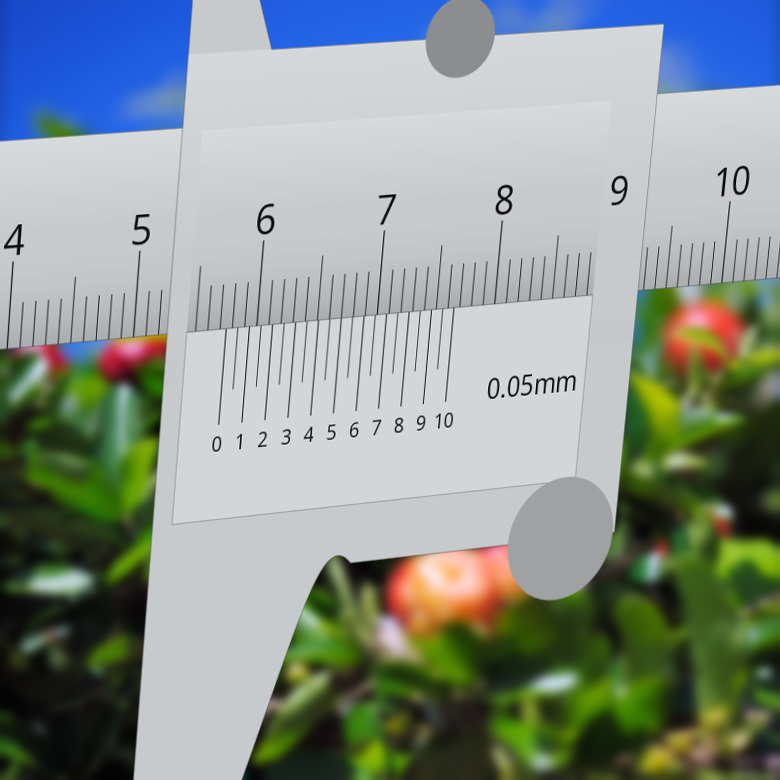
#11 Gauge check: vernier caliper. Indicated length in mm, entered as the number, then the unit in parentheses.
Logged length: 57.5 (mm)
